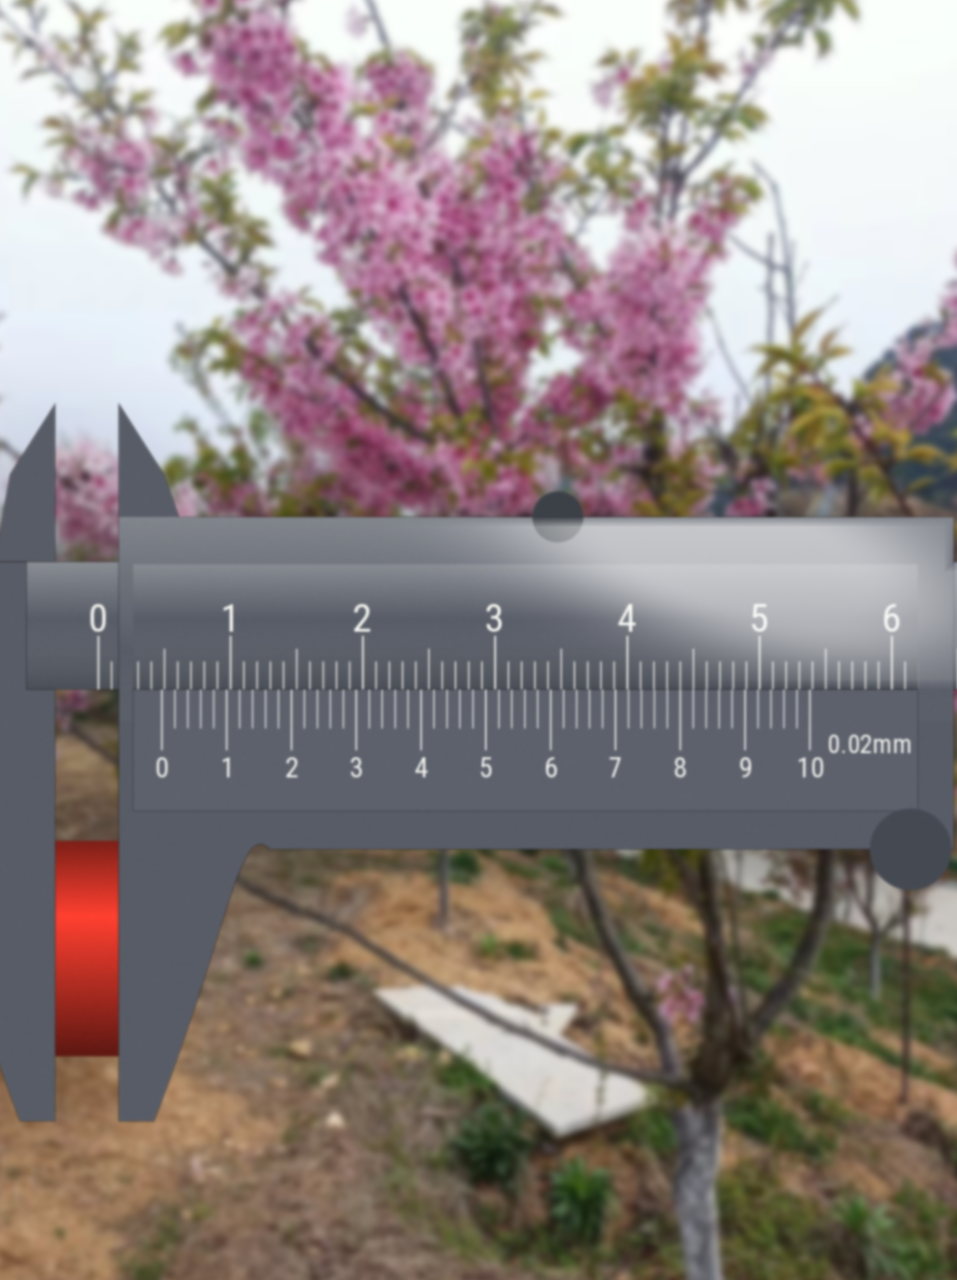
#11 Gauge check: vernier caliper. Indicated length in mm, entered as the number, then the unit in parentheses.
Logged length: 4.8 (mm)
